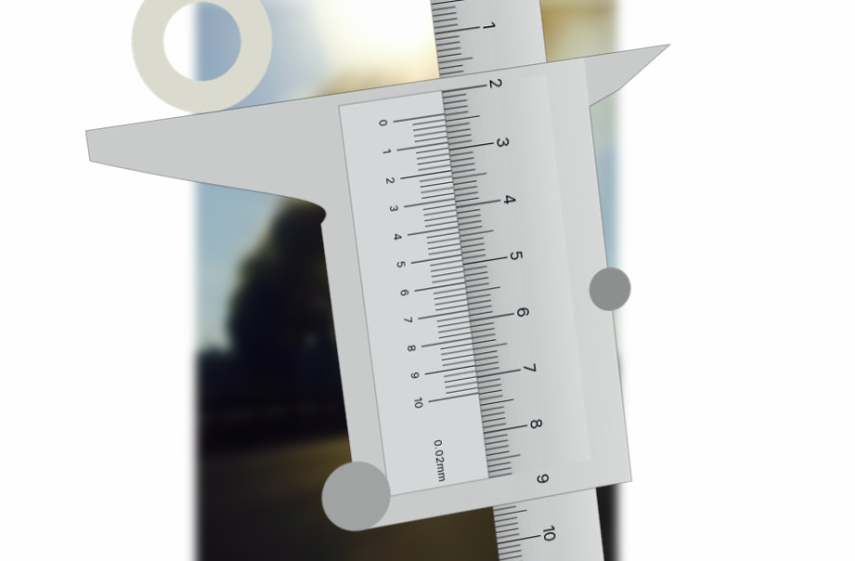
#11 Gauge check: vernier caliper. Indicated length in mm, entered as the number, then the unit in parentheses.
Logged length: 23.8 (mm)
